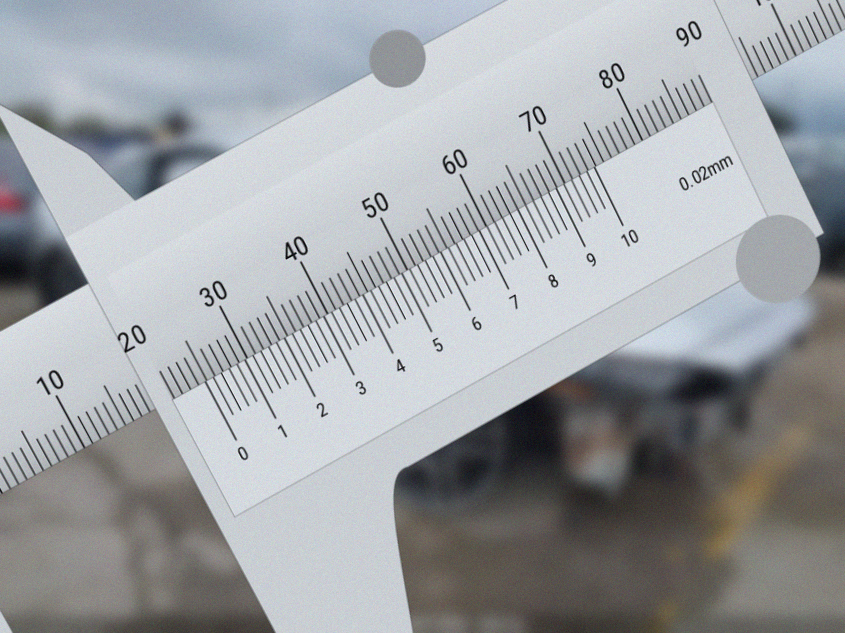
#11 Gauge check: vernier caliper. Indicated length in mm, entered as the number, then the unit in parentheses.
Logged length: 24.8 (mm)
